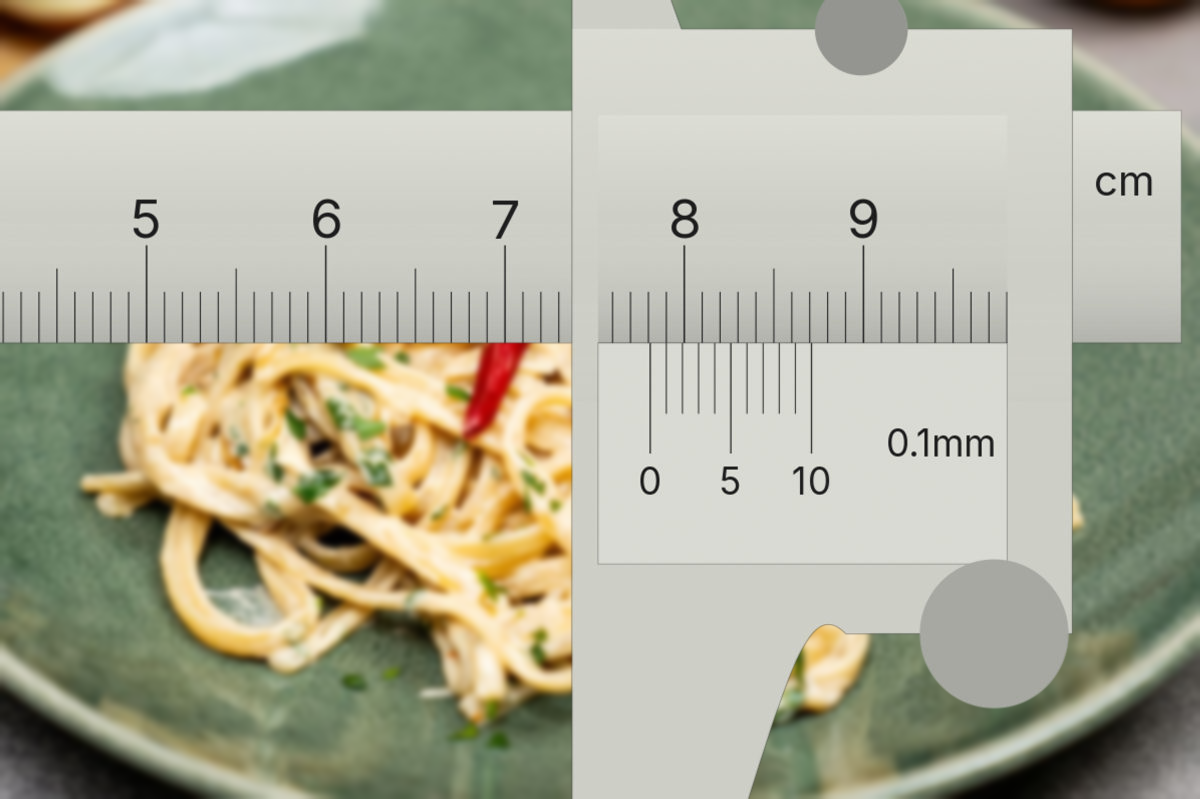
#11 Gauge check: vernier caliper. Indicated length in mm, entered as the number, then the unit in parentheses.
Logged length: 78.1 (mm)
